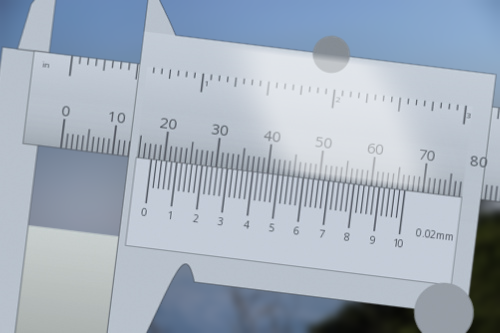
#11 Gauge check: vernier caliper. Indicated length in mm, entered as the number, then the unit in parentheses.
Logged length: 17.5 (mm)
